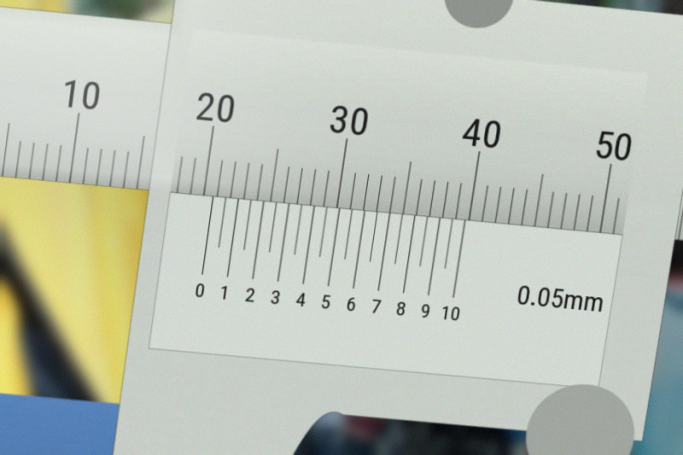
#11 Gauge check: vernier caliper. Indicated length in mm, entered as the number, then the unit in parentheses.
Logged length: 20.7 (mm)
